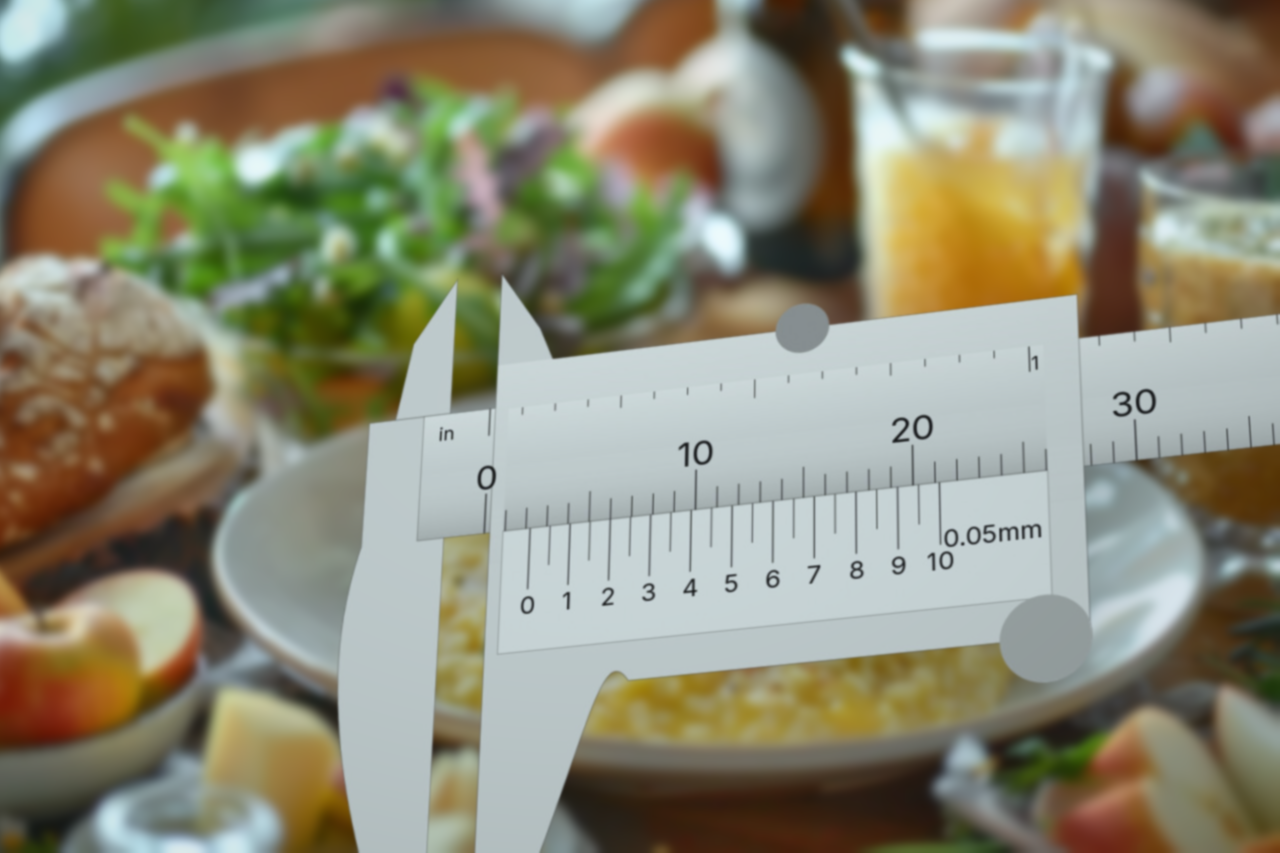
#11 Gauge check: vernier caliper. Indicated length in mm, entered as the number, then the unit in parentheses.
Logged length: 2.2 (mm)
